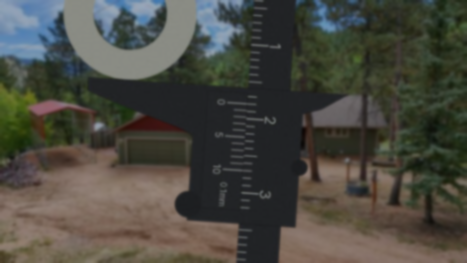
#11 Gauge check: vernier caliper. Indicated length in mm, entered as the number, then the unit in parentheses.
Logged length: 18.0 (mm)
